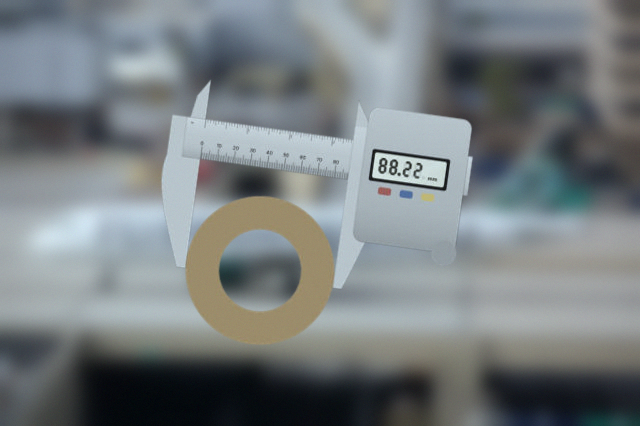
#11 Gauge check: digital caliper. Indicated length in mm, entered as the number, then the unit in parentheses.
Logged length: 88.22 (mm)
